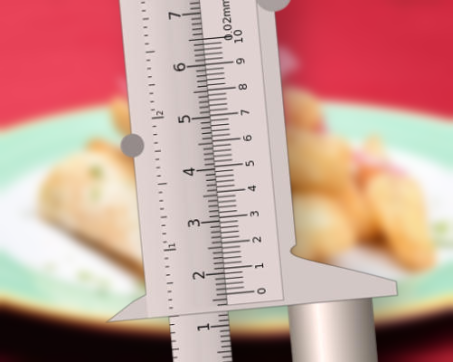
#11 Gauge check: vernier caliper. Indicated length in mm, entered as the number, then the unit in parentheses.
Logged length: 16.0 (mm)
